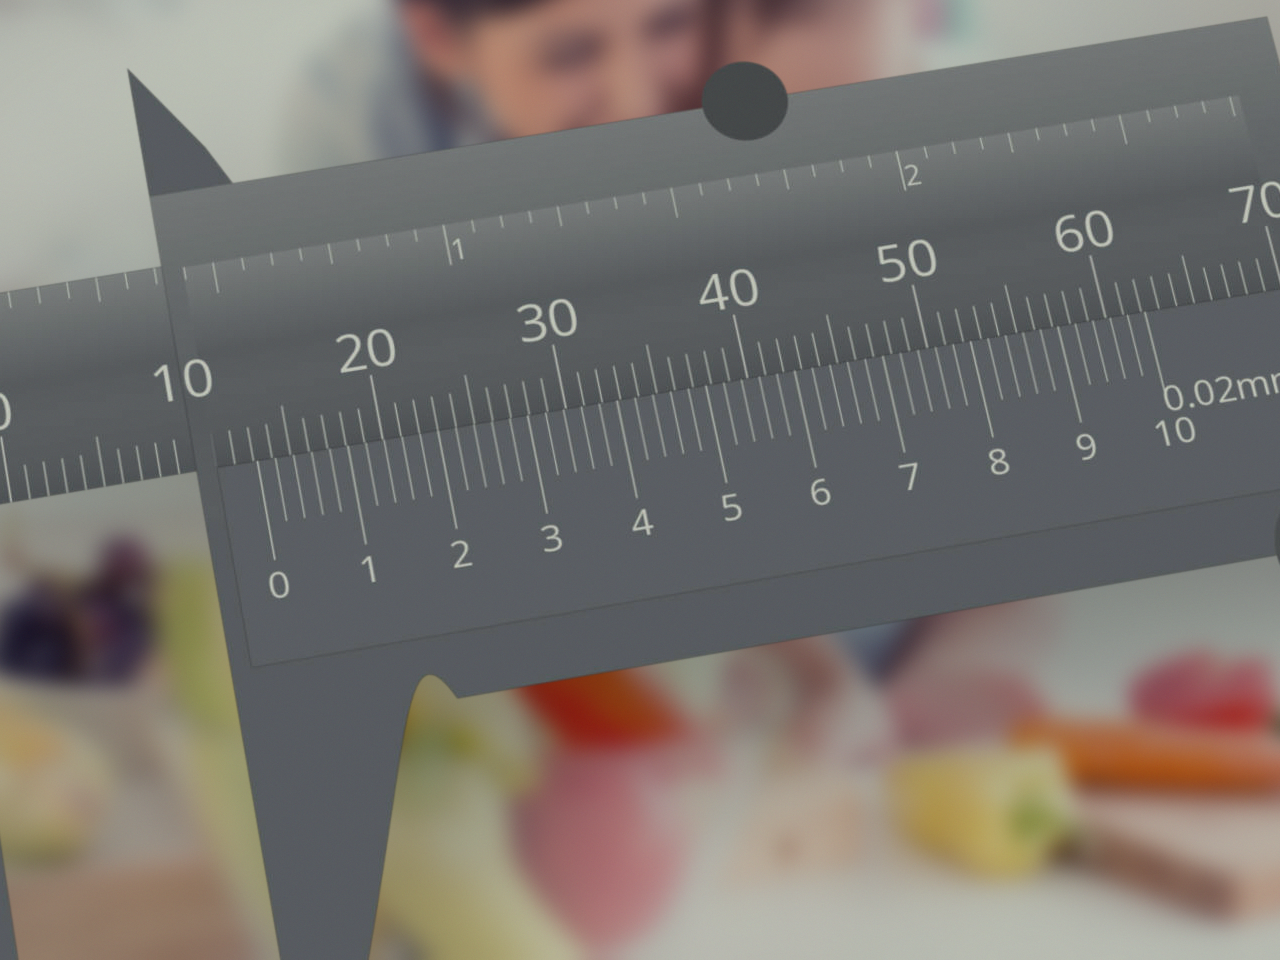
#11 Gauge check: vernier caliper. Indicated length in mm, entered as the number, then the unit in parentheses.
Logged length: 13.2 (mm)
